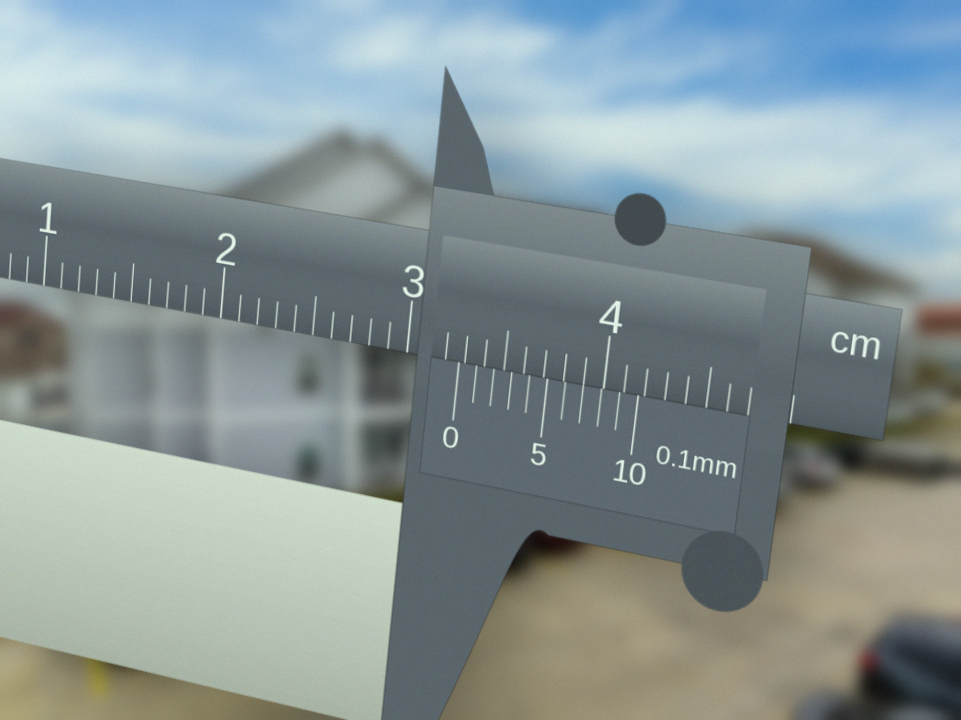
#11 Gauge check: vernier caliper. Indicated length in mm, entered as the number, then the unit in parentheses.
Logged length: 32.7 (mm)
